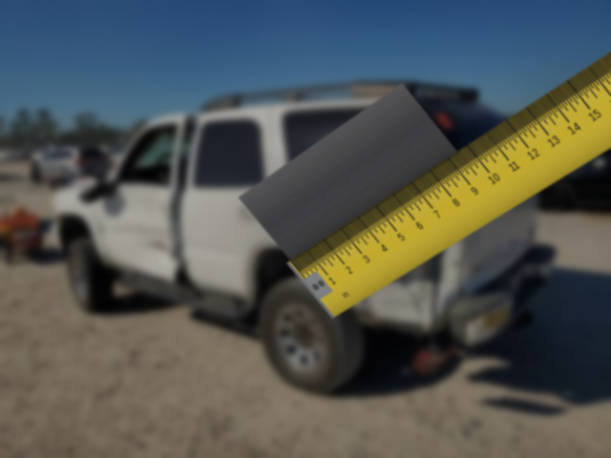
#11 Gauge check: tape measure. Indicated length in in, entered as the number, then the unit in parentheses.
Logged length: 9.5 (in)
